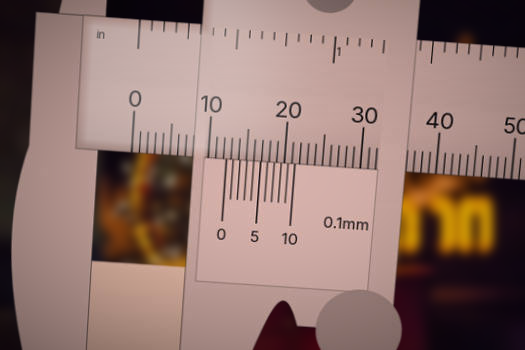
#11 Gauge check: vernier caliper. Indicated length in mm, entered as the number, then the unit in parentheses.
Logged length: 12.4 (mm)
